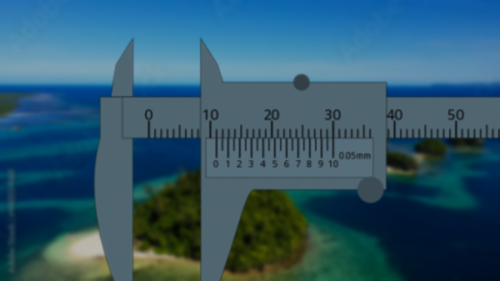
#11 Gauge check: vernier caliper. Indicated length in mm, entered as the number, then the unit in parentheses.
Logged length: 11.0 (mm)
